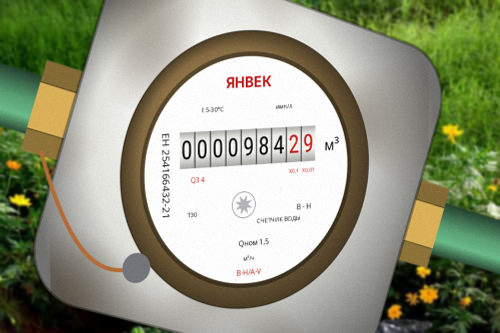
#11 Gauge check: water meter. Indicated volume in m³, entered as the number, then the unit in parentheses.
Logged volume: 984.29 (m³)
